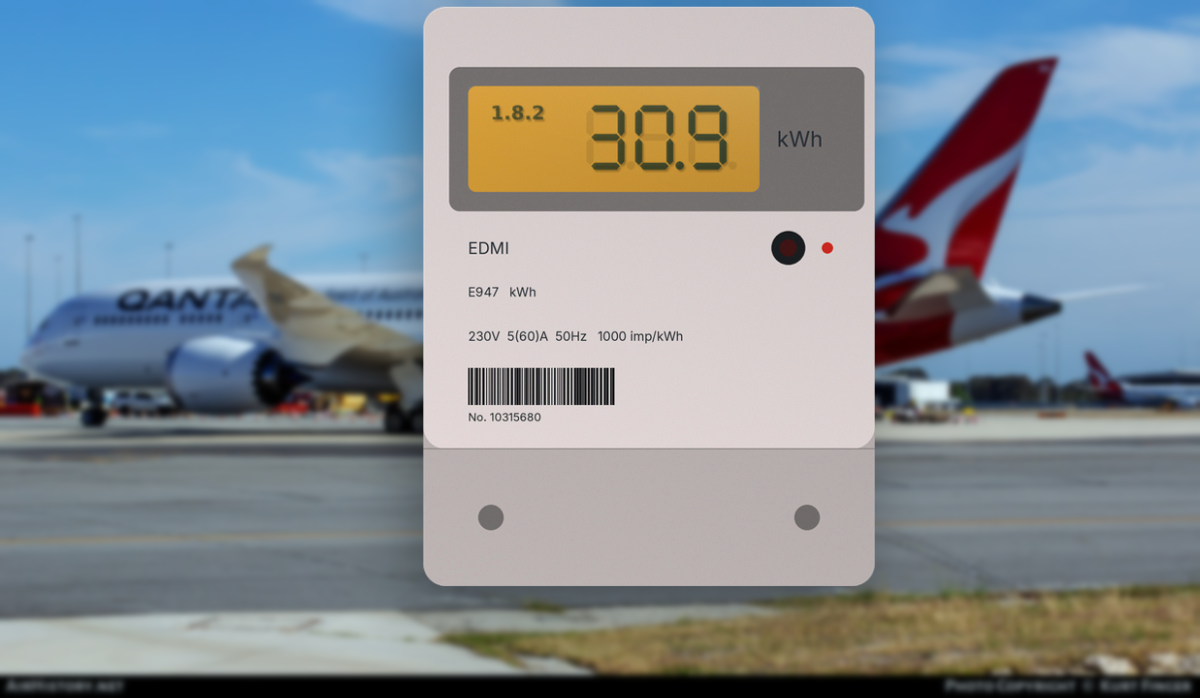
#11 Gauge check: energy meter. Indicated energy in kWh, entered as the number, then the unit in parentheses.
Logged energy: 30.9 (kWh)
